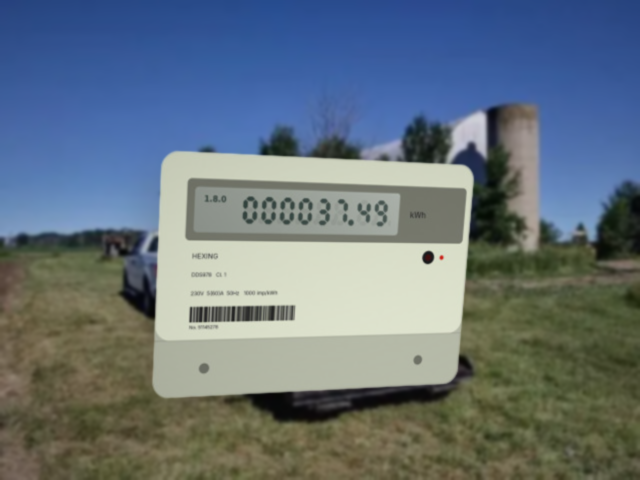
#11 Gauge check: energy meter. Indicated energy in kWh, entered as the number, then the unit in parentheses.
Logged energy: 37.49 (kWh)
